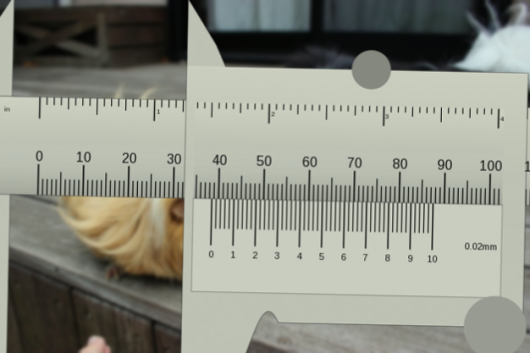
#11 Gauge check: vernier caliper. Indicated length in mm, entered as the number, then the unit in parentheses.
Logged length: 38.5 (mm)
